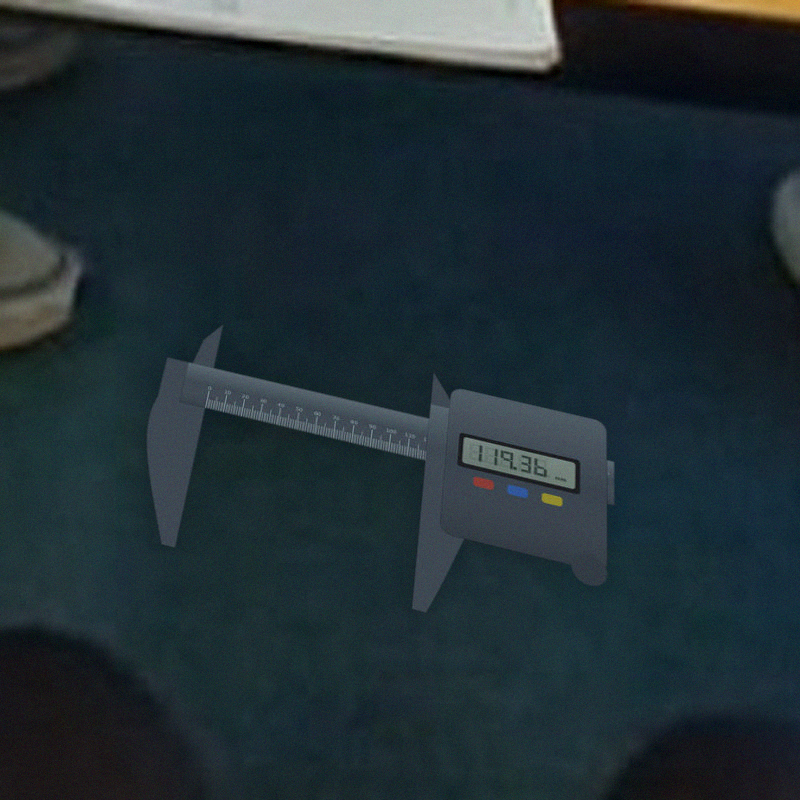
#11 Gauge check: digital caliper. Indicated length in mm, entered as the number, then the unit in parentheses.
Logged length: 119.36 (mm)
